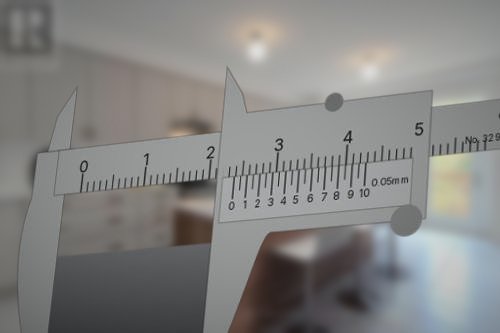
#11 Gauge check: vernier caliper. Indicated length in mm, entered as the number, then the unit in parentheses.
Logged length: 23.8 (mm)
